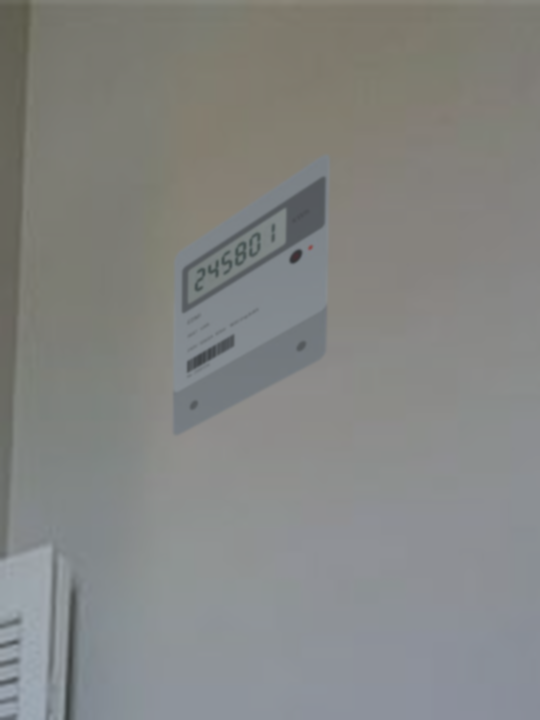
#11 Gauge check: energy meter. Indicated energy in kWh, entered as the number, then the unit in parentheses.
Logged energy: 245801 (kWh)
